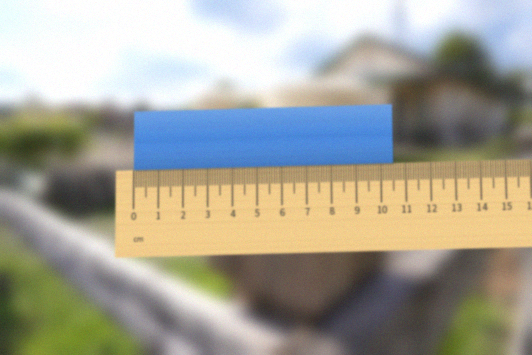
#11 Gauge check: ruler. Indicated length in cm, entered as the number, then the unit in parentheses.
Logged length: 10.5 (cm)
